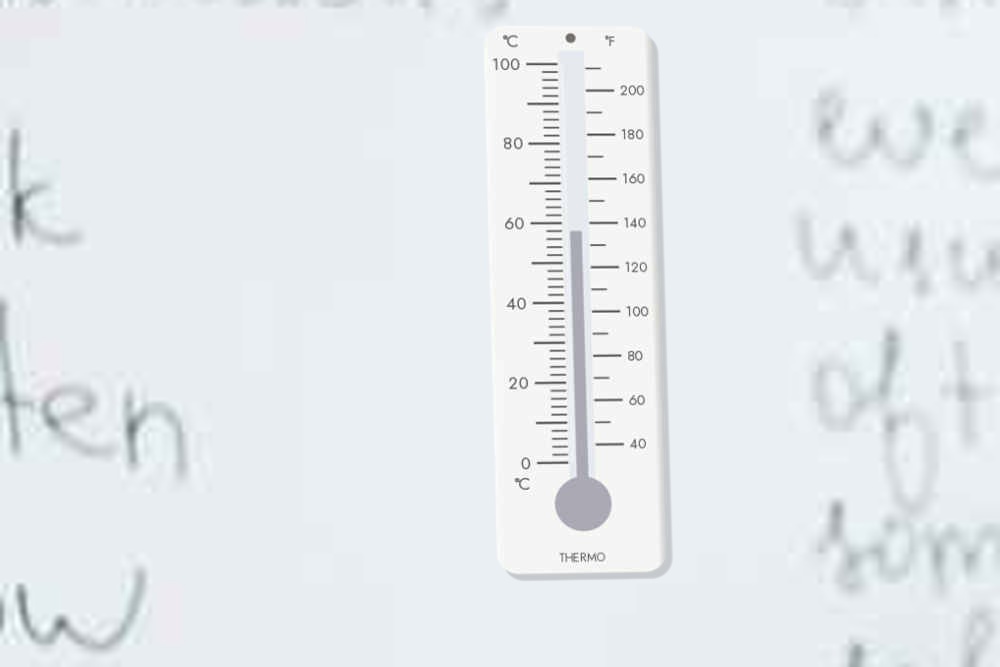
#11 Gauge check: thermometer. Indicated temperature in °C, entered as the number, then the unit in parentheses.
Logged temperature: 58 (°C)
